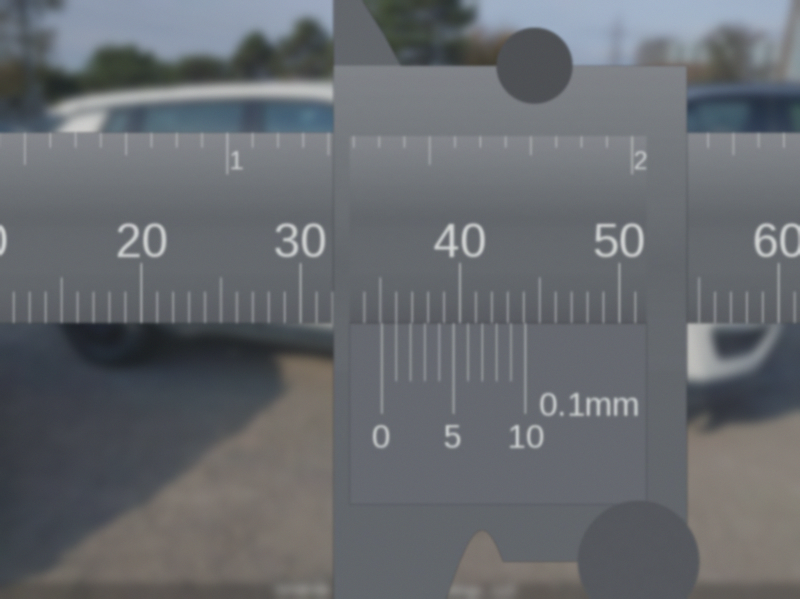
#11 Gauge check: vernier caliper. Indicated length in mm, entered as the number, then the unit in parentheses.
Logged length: 35.1 (mm)
